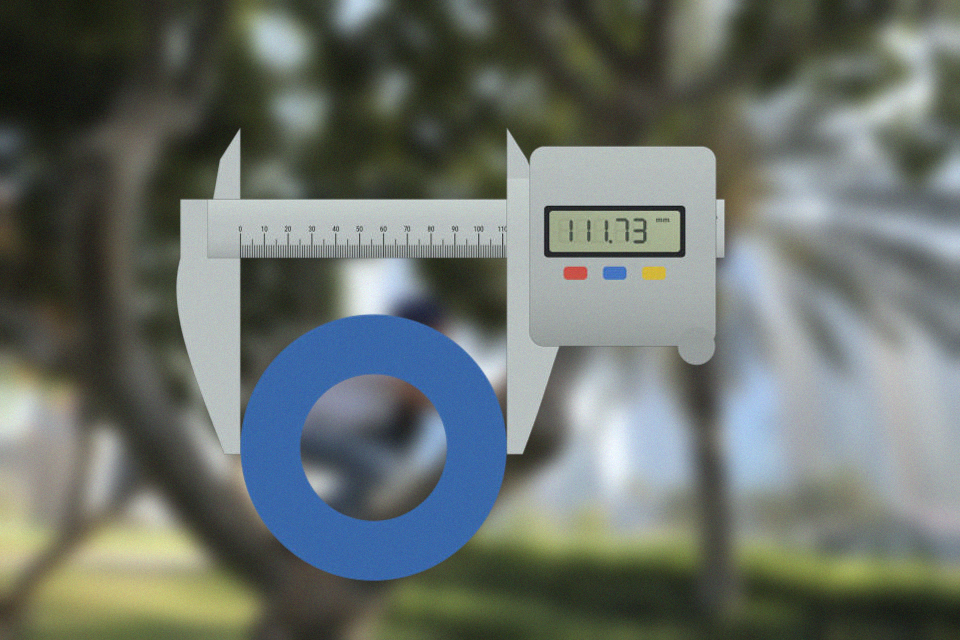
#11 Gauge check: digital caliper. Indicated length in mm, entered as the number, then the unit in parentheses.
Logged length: 111.73 (mm)
